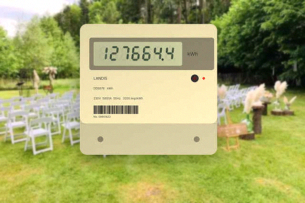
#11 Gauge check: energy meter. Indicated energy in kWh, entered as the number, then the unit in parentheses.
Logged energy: 127664.4 (kWh)
